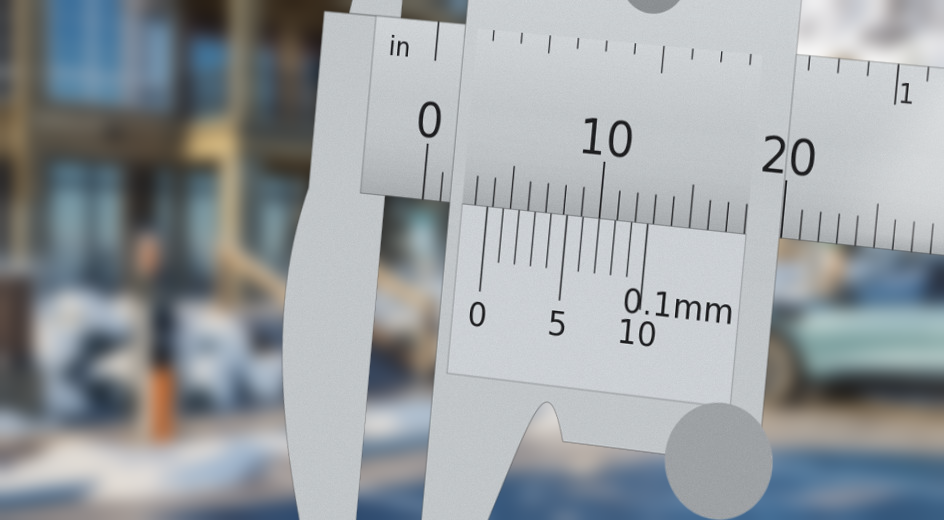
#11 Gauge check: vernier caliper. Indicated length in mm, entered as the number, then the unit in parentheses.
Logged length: 3.7 (mm)
